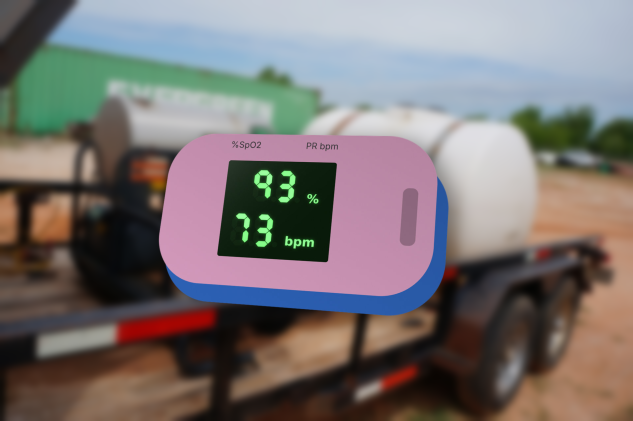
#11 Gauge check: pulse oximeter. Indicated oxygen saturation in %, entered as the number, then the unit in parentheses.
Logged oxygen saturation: 93 (%)
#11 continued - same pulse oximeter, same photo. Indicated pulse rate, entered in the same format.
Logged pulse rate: 73 (bpm)
